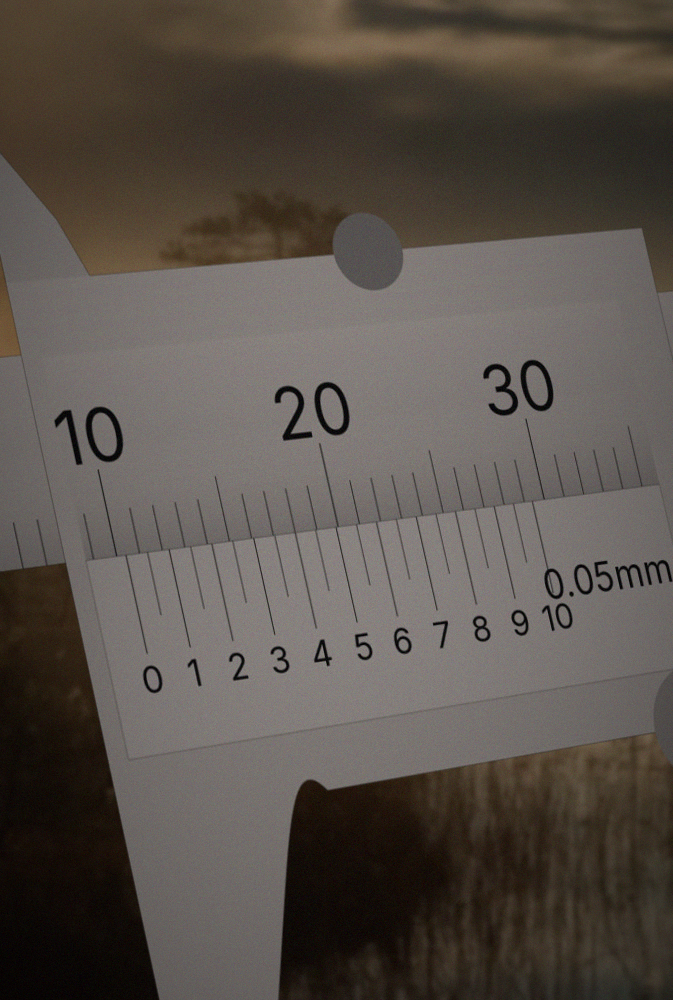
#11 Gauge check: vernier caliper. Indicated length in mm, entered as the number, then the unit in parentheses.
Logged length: 10.4 (mm)
